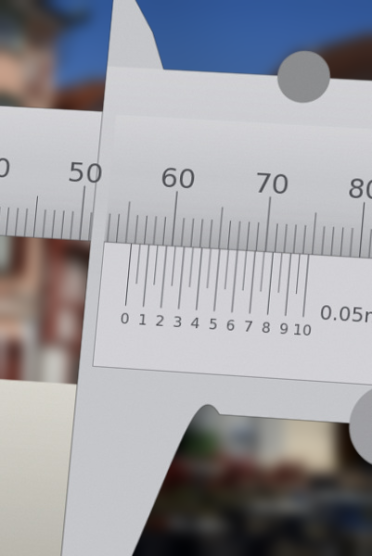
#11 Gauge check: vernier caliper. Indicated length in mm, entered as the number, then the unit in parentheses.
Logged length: 55.6 (mm)
